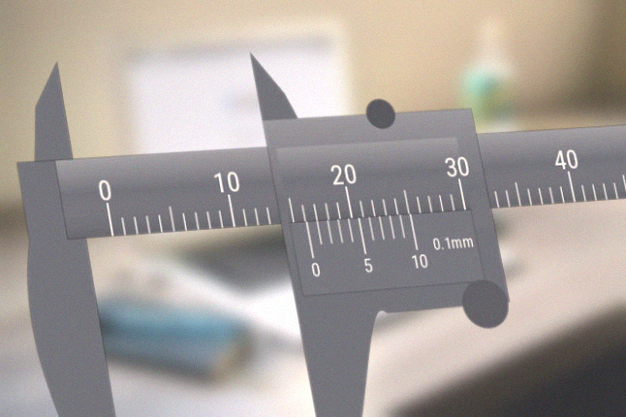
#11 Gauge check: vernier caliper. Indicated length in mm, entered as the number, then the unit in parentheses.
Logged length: 16.1 (mm)
